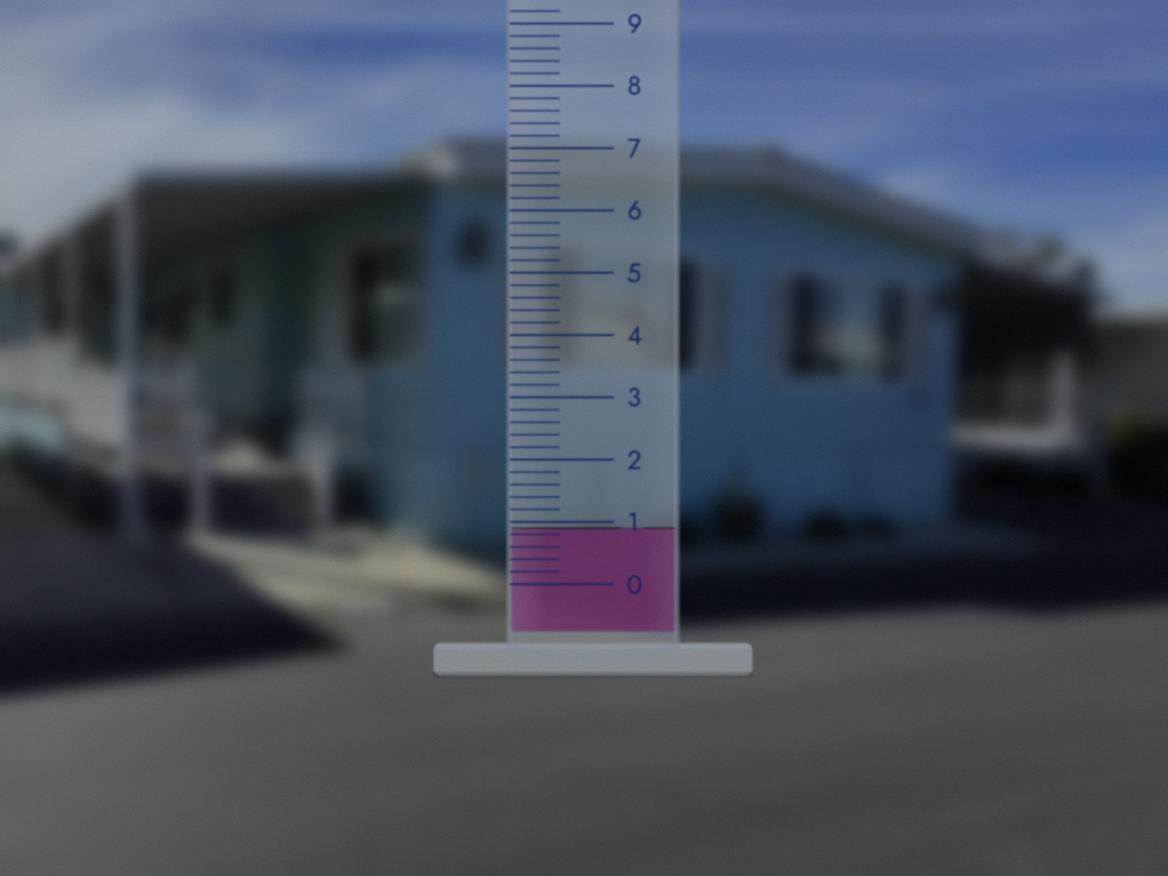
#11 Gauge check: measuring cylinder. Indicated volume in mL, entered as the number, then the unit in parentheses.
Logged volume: 0.9 (mL)
